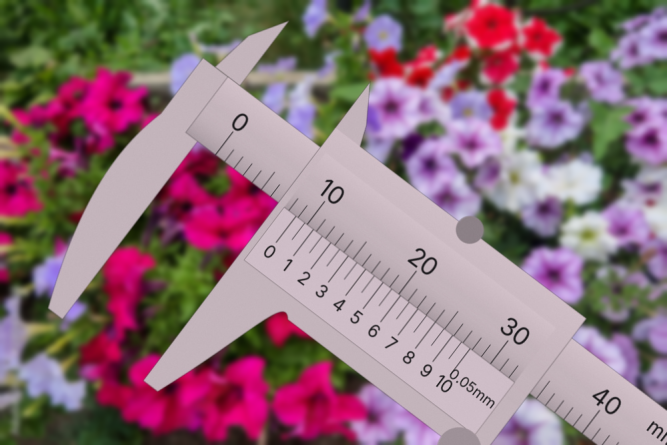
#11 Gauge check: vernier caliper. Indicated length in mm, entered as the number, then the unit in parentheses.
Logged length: 8.8 (mm)
